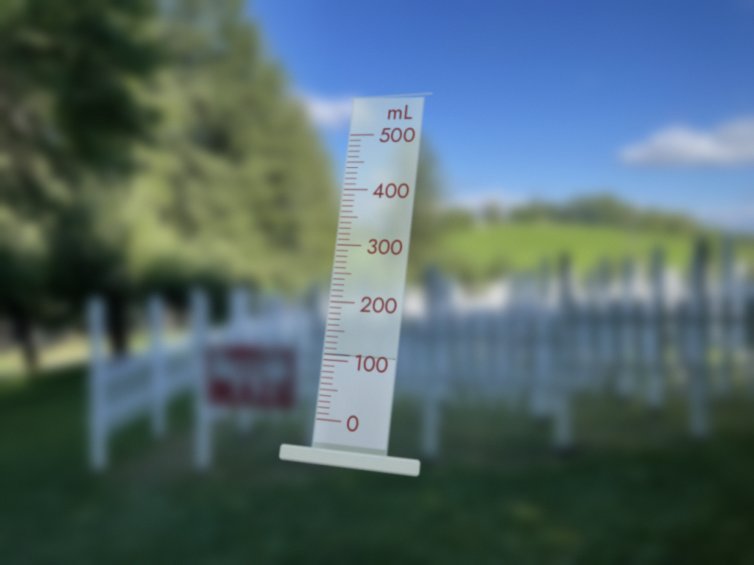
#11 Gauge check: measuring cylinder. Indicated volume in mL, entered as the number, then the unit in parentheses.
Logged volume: 110 (mL)
